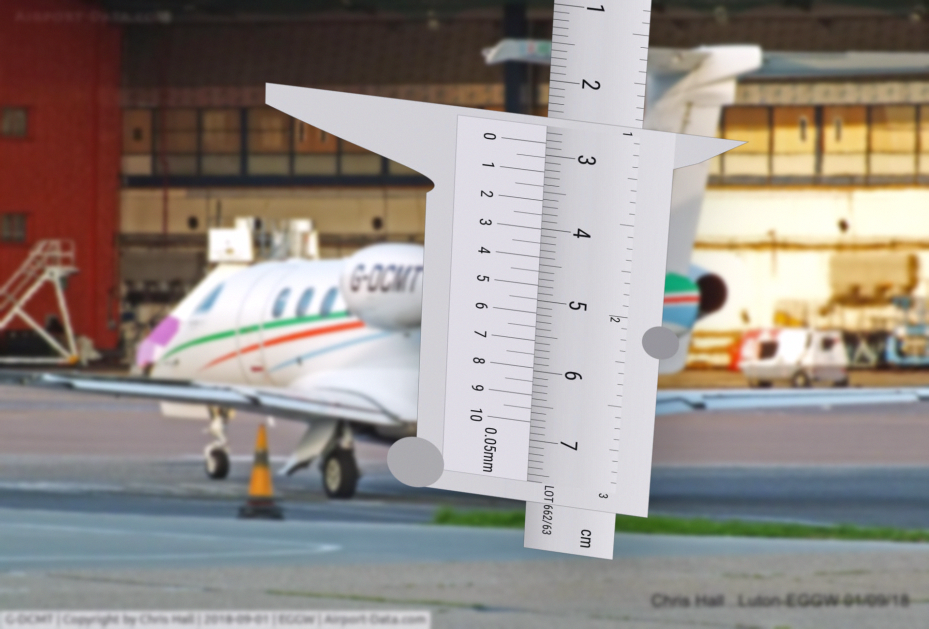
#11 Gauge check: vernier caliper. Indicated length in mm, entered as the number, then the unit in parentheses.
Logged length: 28.4 (mm)
